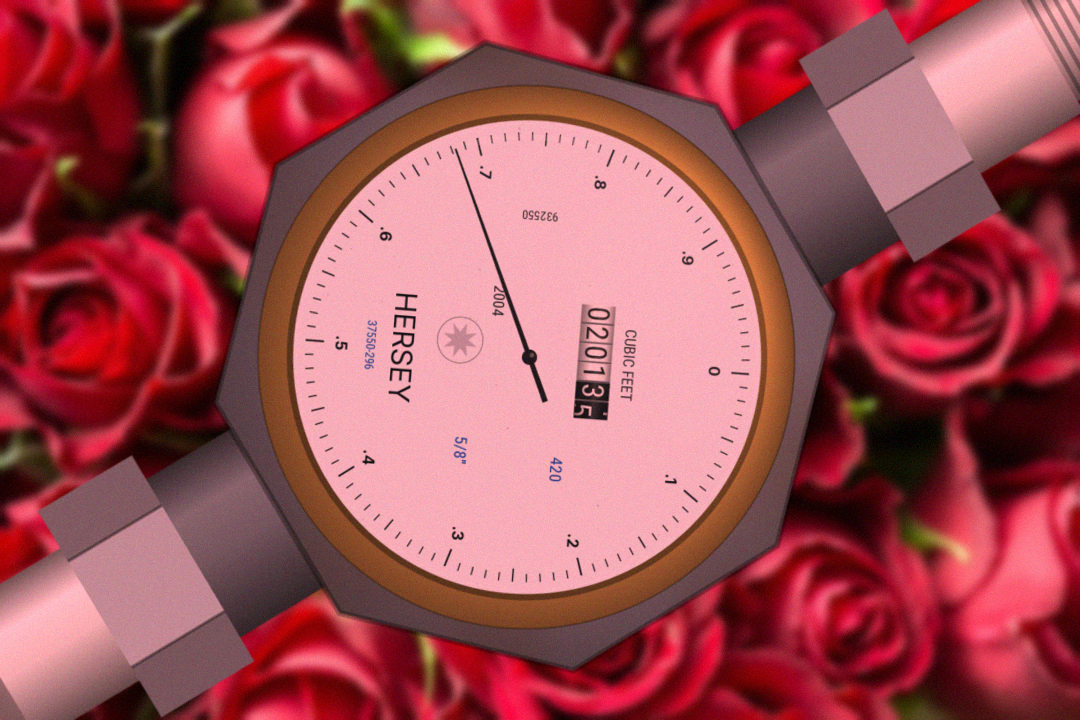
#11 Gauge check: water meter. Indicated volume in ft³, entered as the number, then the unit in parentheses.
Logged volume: 20134.68 (ft³)
